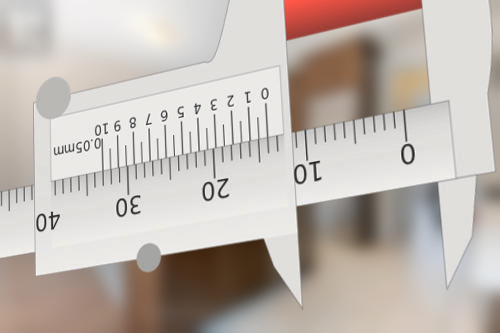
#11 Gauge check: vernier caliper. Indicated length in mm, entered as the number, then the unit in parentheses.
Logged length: 14.0 (mm)
